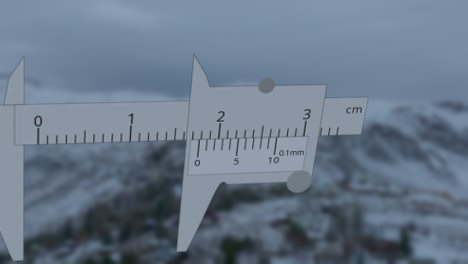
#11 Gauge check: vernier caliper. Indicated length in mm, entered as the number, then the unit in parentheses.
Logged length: 17.8 (mm)
